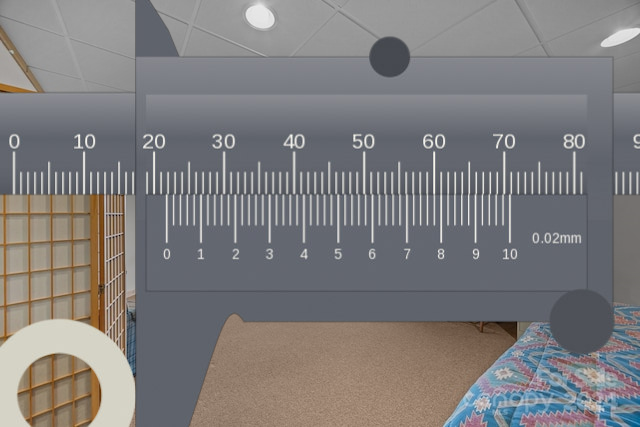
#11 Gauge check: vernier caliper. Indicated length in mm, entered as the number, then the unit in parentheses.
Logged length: 21.8 (mm)
